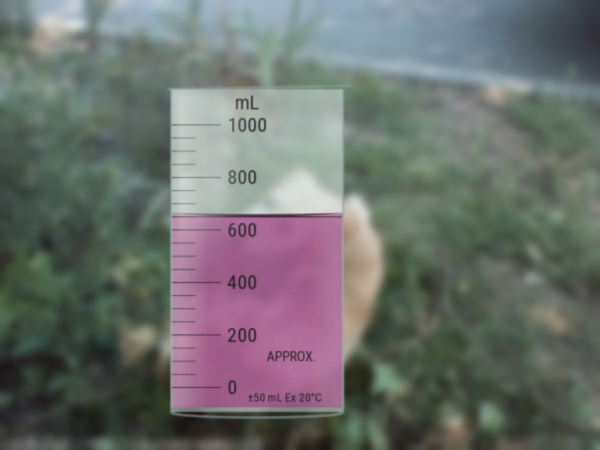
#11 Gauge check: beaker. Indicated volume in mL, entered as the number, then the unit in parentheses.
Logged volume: 650 (mL)
